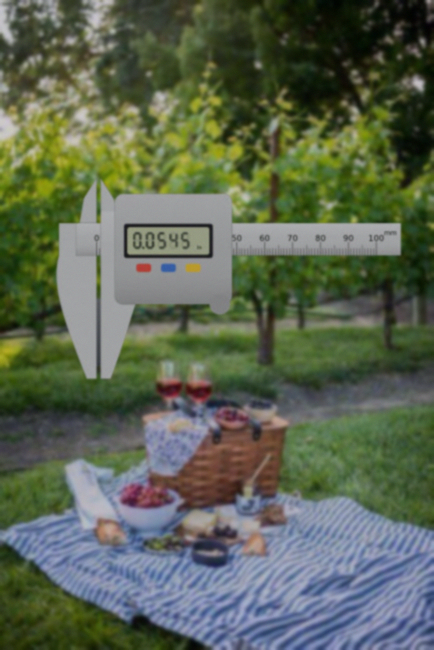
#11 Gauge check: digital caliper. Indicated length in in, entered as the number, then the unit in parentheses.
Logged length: 0.0545 (in)
